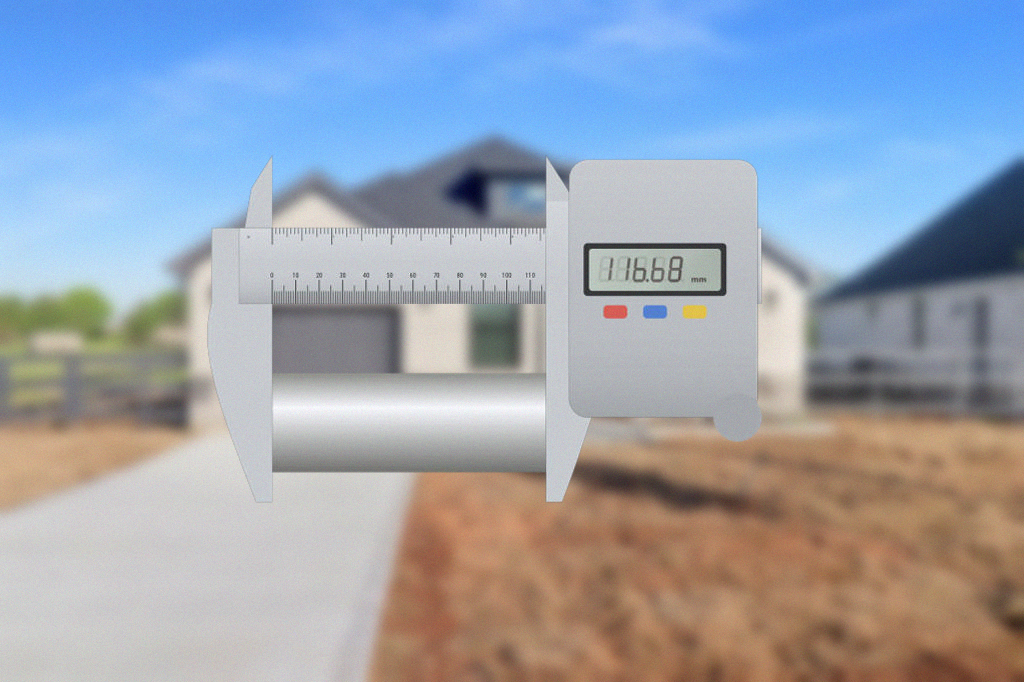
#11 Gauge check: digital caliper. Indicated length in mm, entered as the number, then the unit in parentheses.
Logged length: 116.68 (mm)
